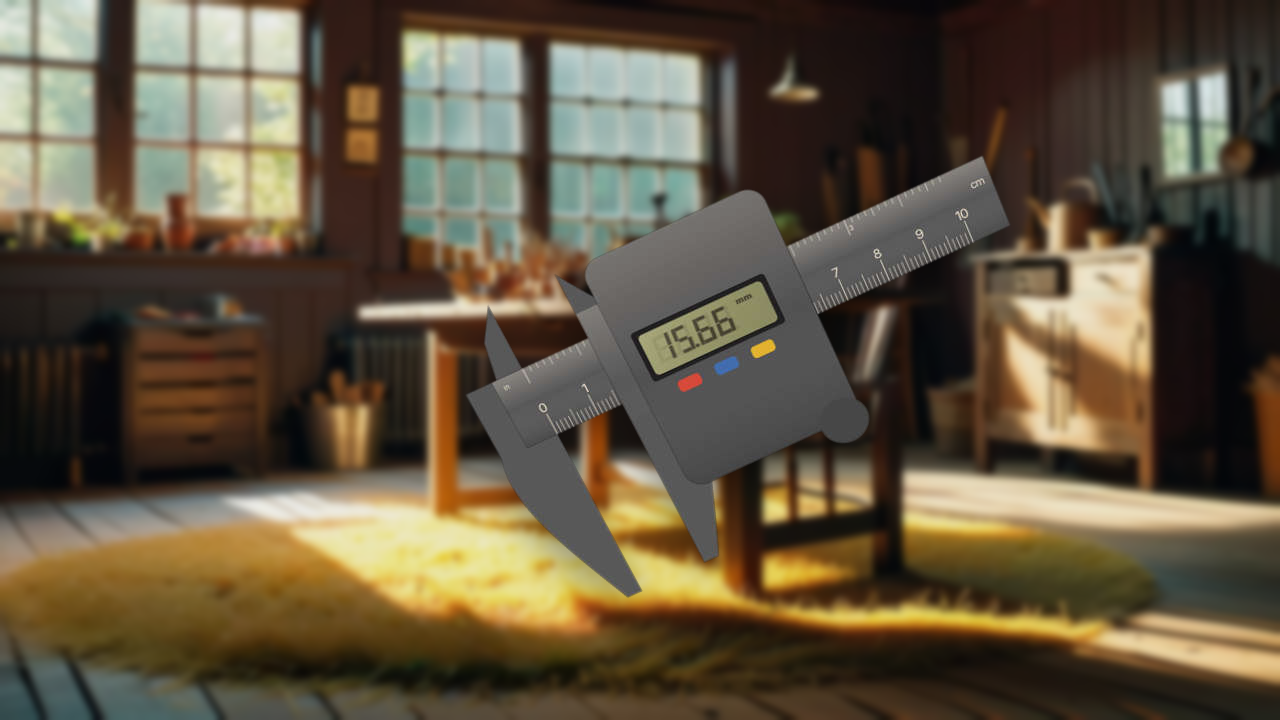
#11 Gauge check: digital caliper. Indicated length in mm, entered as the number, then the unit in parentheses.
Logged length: 15.66 (mm)
